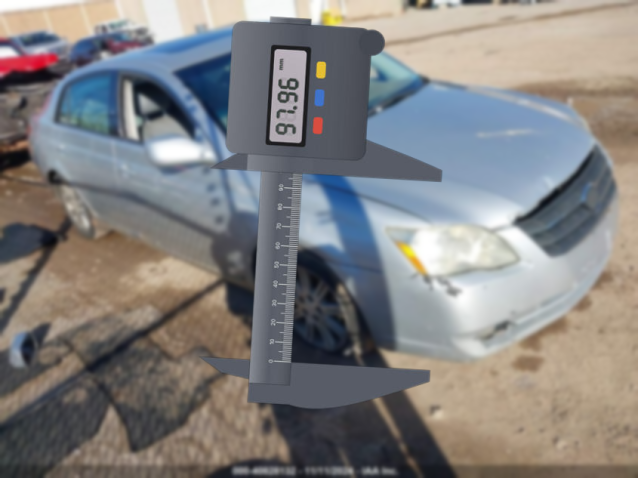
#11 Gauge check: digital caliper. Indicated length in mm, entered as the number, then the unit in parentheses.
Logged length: 97.96 (mm)
